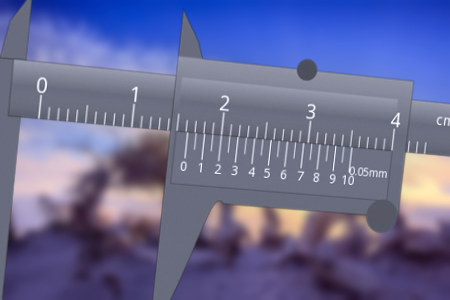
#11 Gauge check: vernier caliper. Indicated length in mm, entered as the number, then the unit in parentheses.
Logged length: 16.2 (mm)
